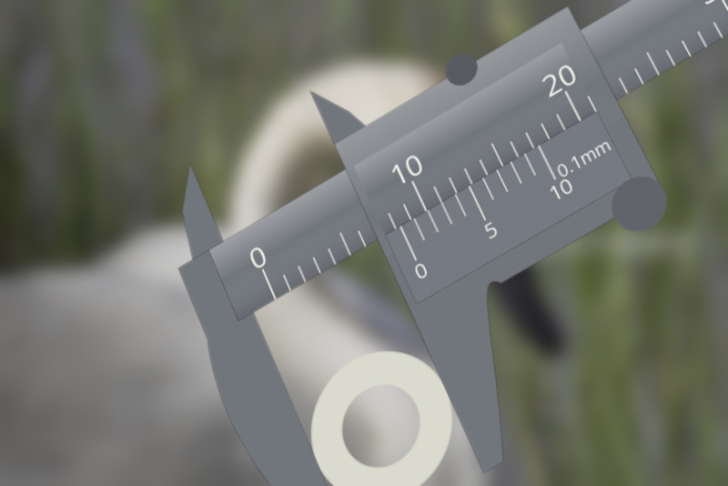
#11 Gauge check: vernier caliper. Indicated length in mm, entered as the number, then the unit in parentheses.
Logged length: 8.3 (mm)
